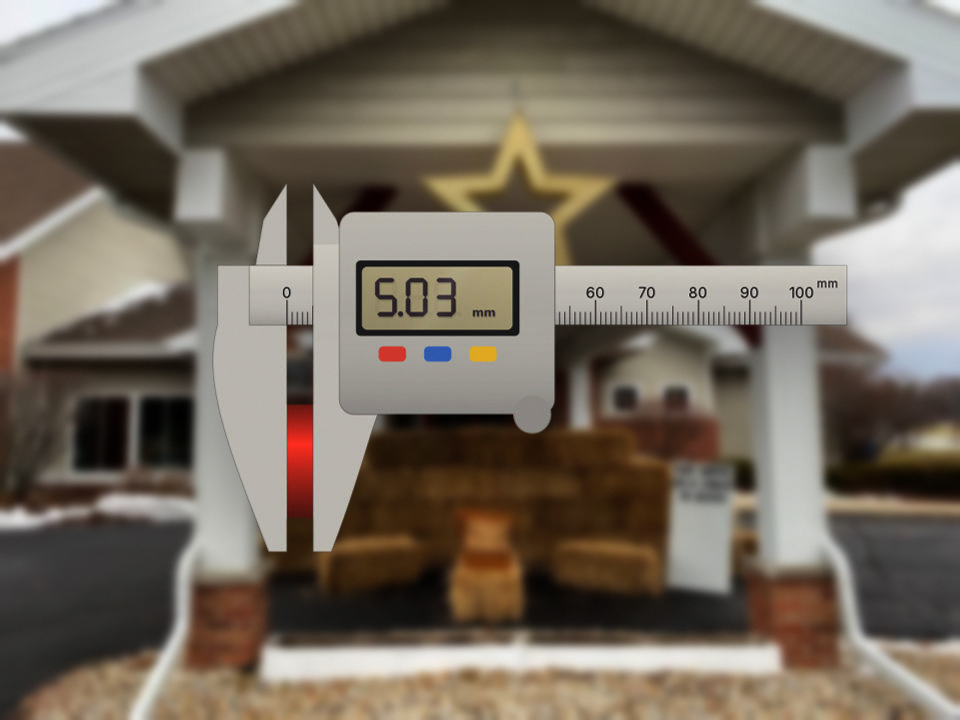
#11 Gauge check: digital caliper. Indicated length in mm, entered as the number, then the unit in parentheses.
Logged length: 5.03 (mm)
